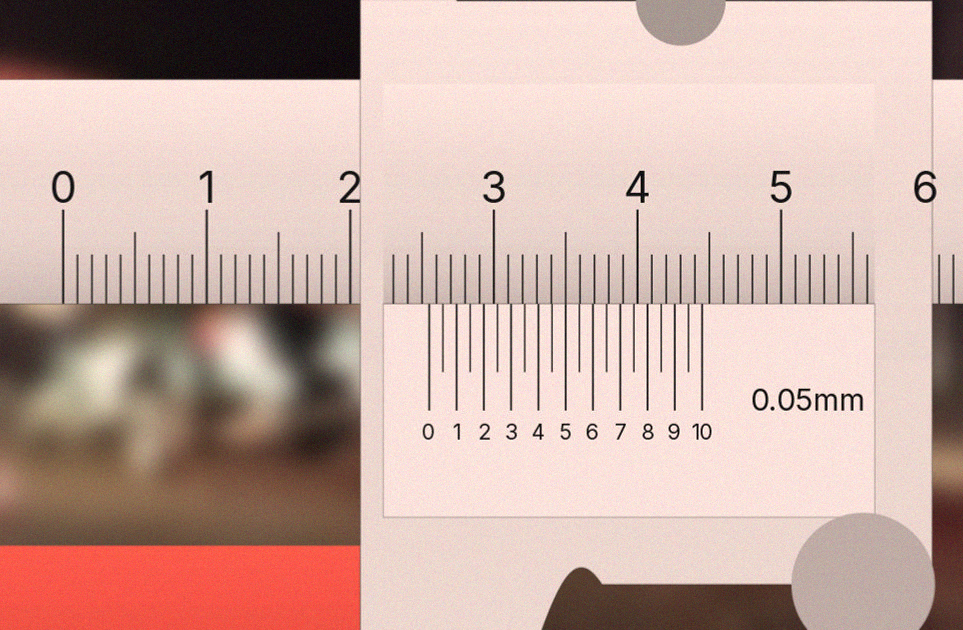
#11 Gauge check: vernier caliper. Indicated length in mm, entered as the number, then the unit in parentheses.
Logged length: 25.5 (mm)
